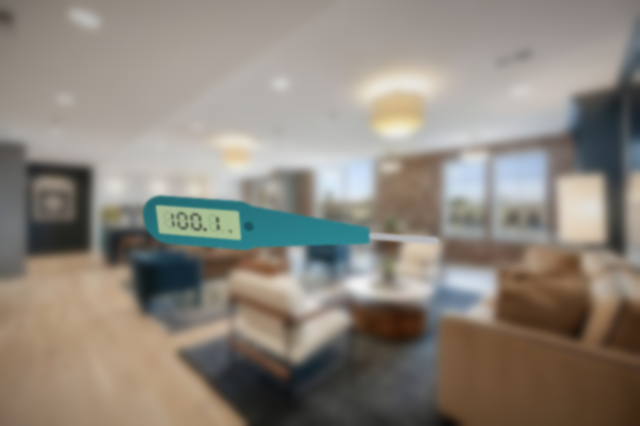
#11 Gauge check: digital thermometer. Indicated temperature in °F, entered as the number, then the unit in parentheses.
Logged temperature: 100.1 (°F)
